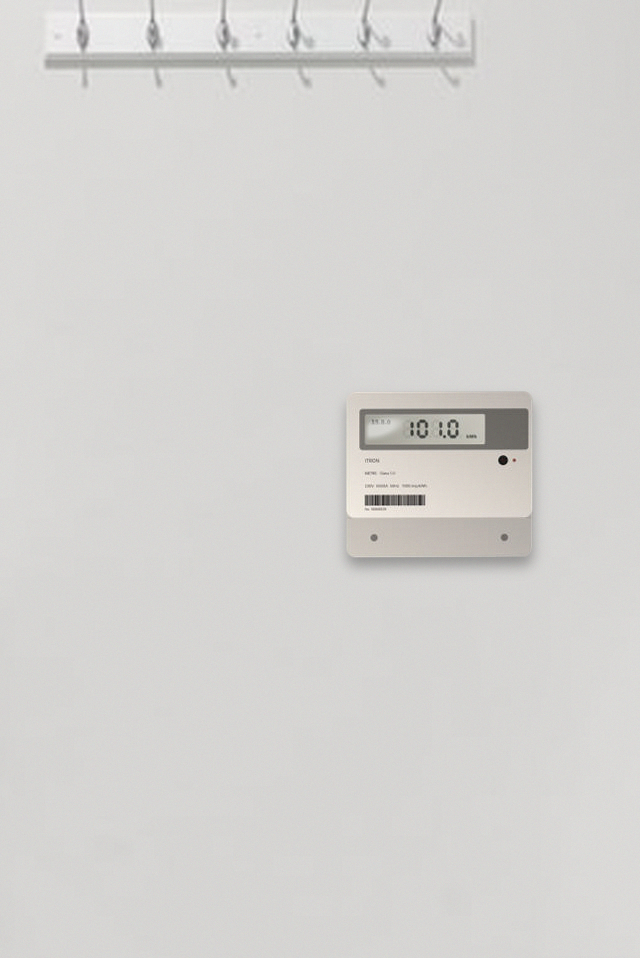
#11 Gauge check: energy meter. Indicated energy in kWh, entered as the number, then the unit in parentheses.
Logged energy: 101.0 (kWh)
